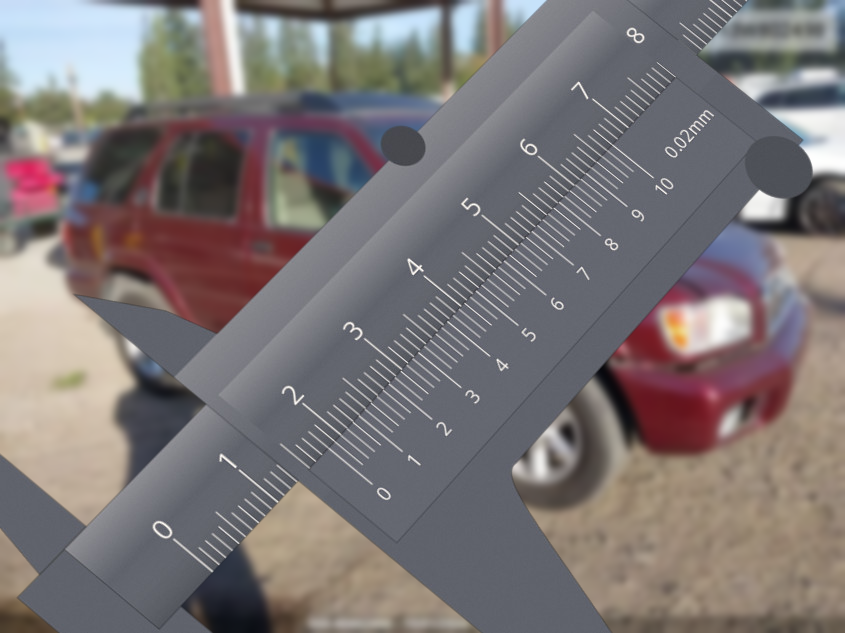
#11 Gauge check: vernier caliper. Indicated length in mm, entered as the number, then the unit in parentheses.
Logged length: 18.0 (mm)
